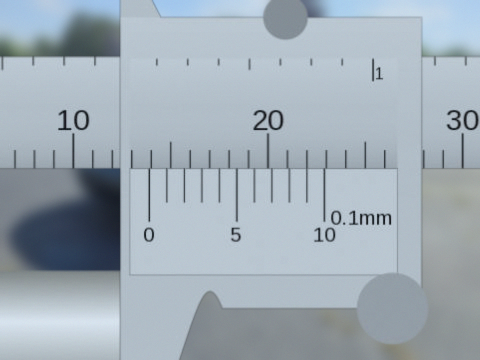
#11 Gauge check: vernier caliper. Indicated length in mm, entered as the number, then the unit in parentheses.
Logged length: 13.9 (mm)
